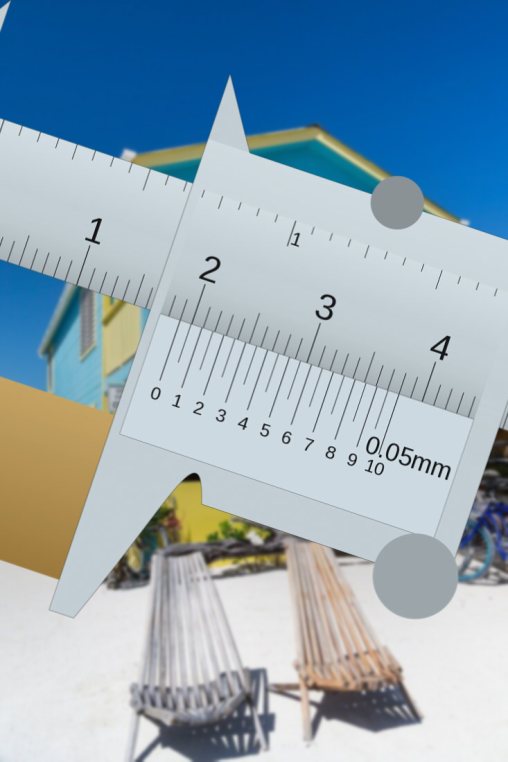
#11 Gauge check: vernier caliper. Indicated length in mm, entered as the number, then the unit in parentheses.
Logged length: 19.0 (mm)
